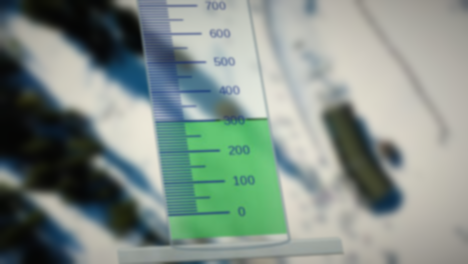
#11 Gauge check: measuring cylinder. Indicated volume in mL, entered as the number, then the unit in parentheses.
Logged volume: 300 (mL)
